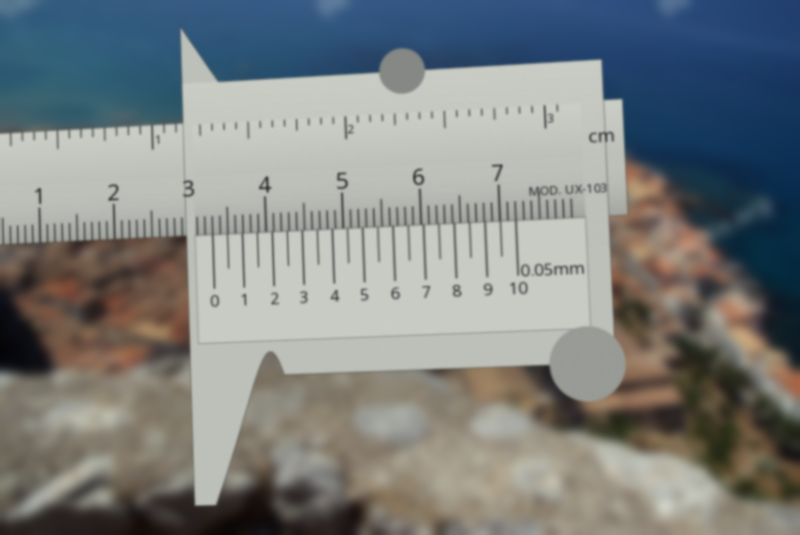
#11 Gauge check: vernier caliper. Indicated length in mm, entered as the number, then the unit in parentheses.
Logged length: 33.0 (mm)
